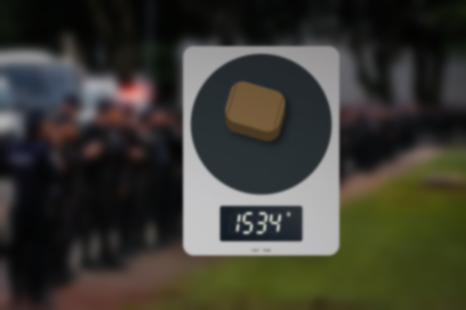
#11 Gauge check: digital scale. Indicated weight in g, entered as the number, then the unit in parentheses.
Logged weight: 1534 (g)
